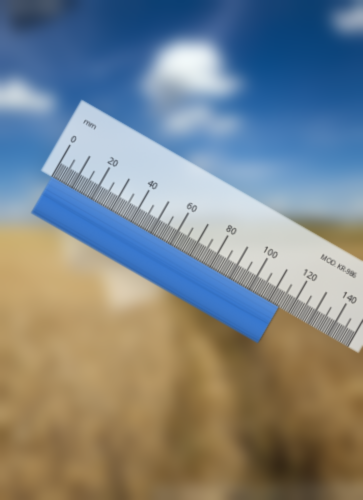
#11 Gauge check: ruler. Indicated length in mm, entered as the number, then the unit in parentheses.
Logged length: 115 (mm)
